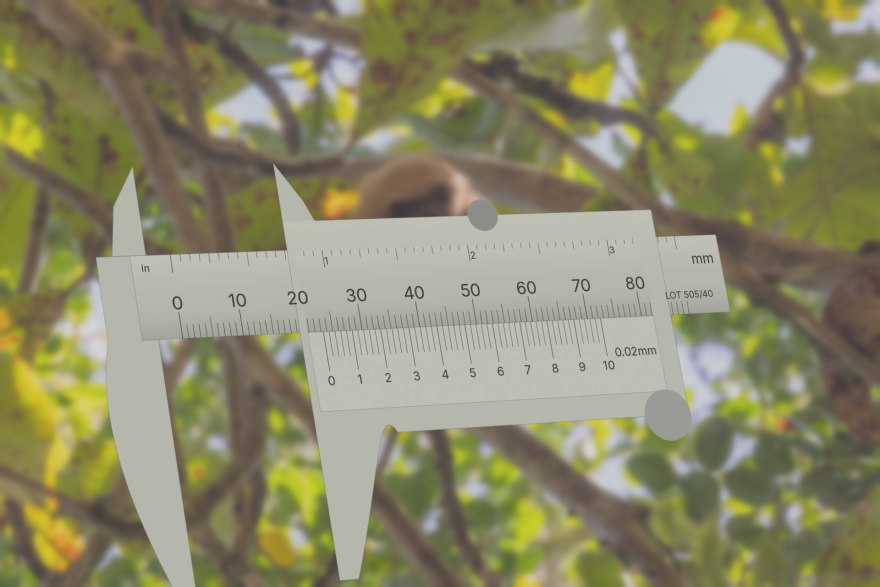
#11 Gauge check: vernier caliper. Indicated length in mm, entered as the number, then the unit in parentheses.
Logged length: 23.4 (mm)
